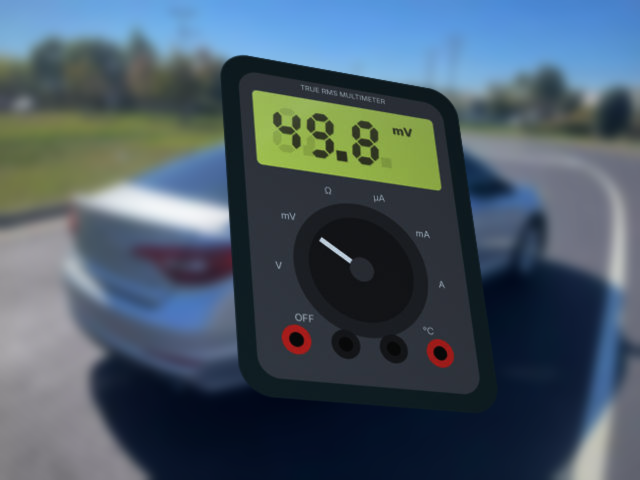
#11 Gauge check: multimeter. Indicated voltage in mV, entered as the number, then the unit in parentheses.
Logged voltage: 49.8 (mV)
